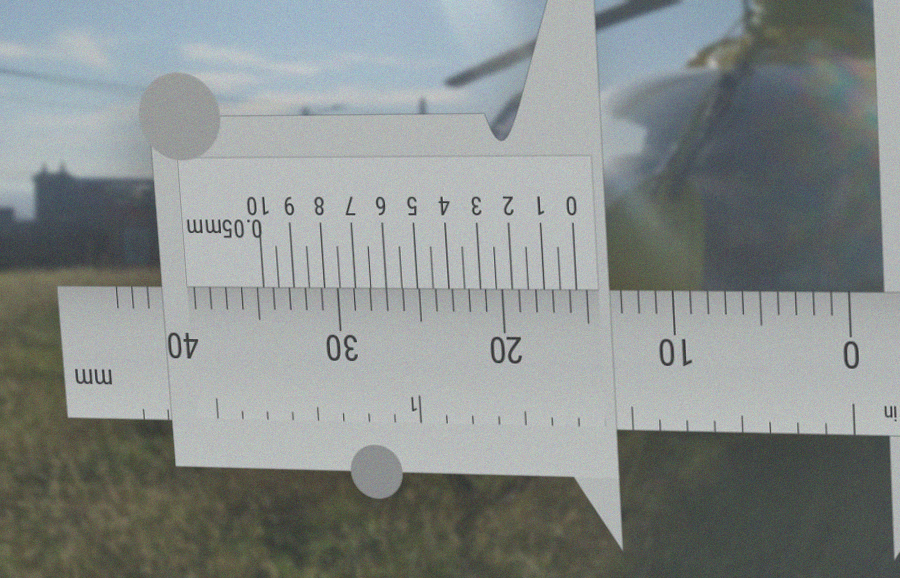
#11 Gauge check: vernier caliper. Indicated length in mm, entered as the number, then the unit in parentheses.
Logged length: 15.6 (mm)
